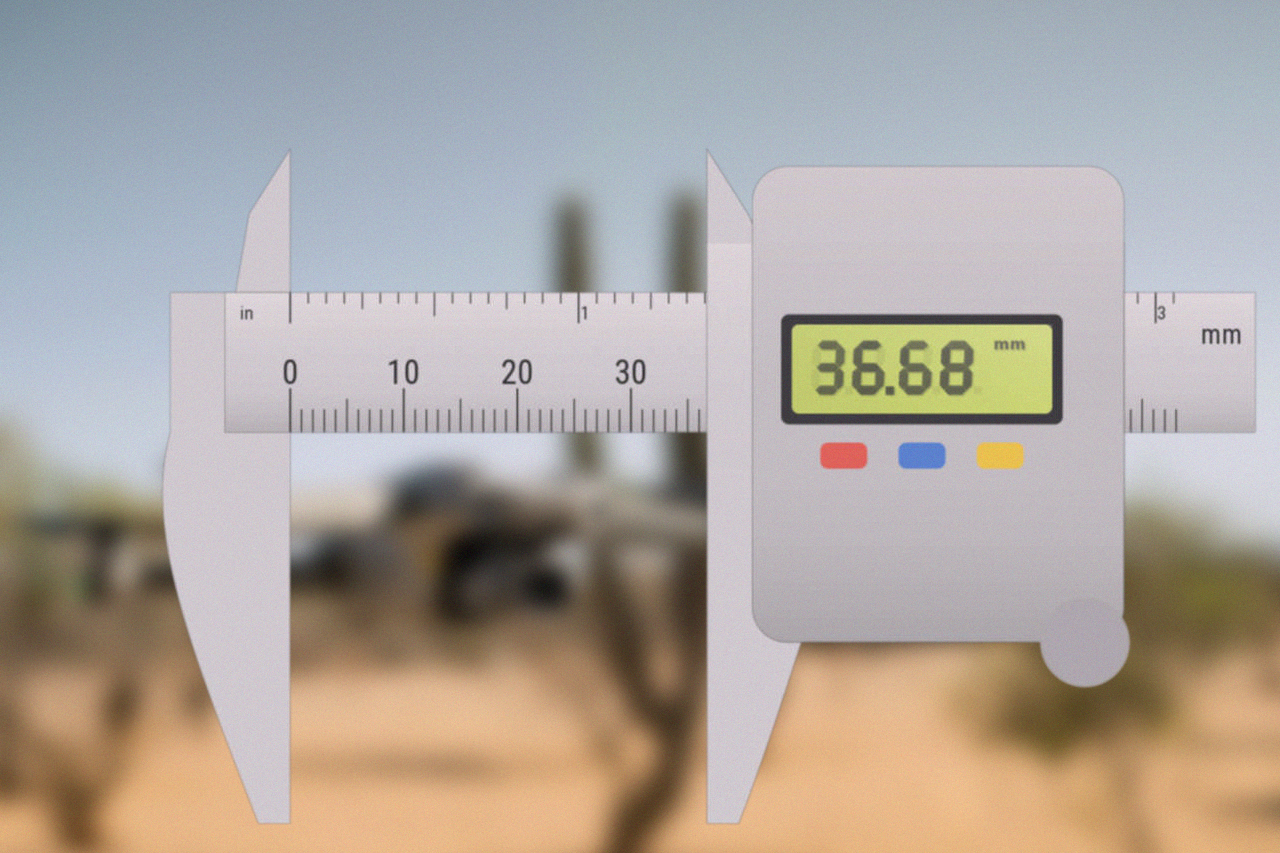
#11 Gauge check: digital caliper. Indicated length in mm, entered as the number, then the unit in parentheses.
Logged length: 36.68 (mm)
